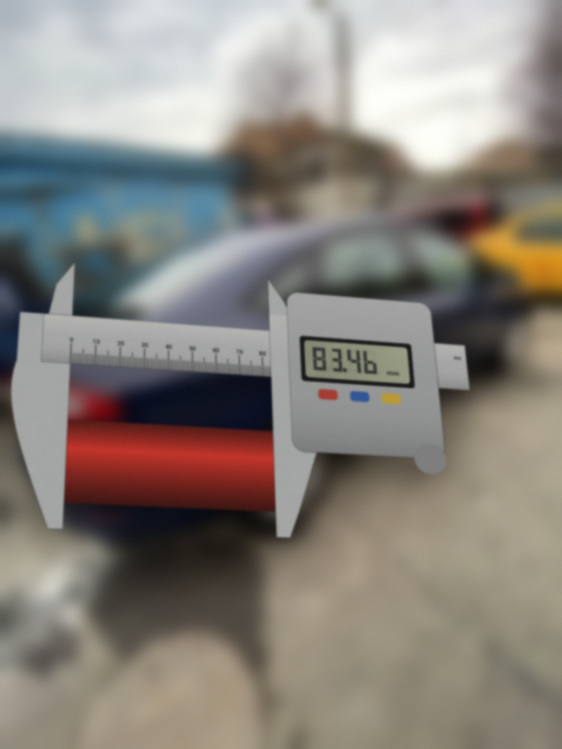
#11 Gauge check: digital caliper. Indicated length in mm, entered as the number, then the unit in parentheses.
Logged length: 83.46 (mm)
